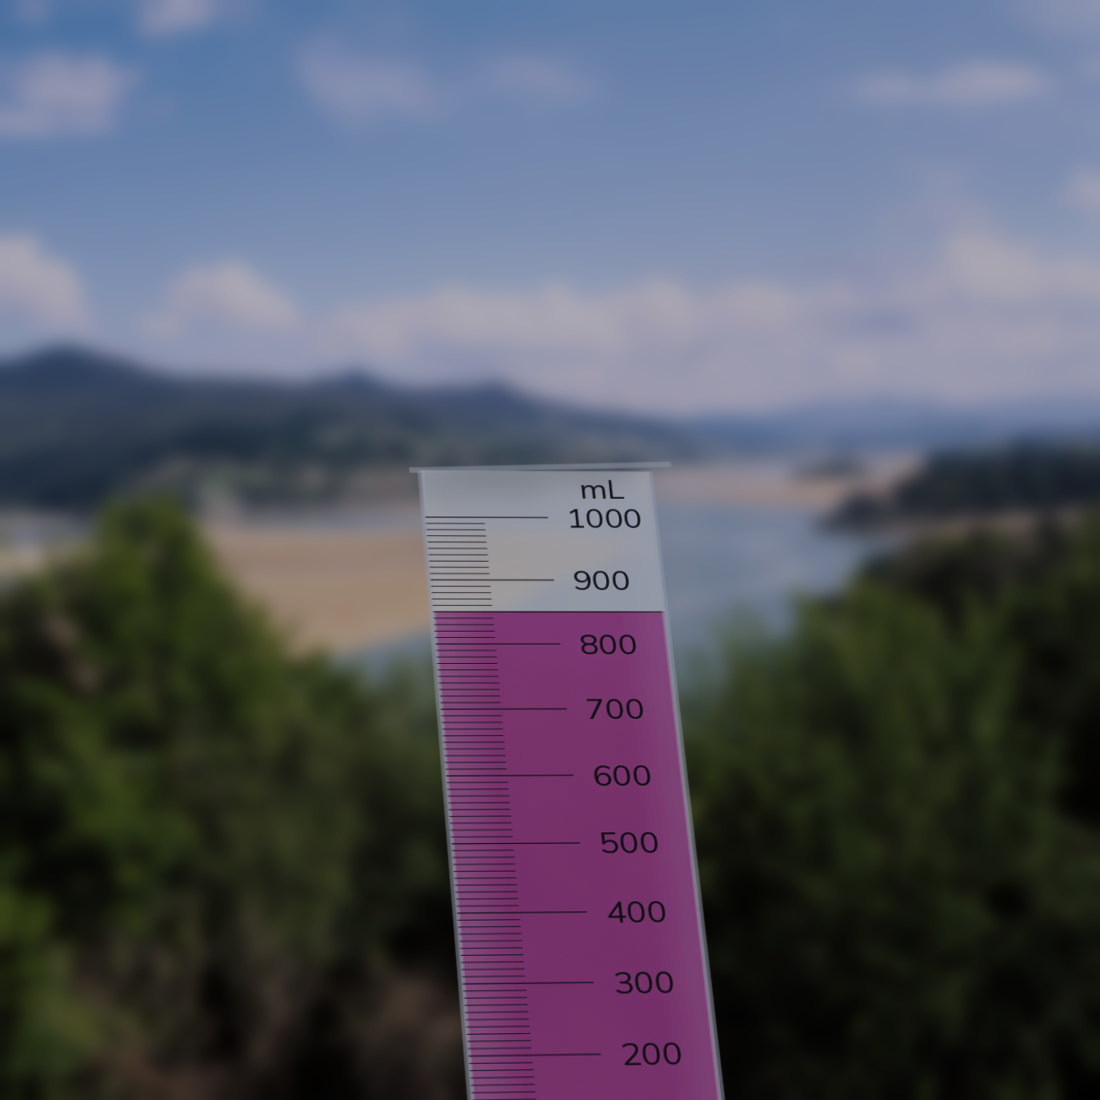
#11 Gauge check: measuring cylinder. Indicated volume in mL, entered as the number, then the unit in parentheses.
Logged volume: 850 (mL)
